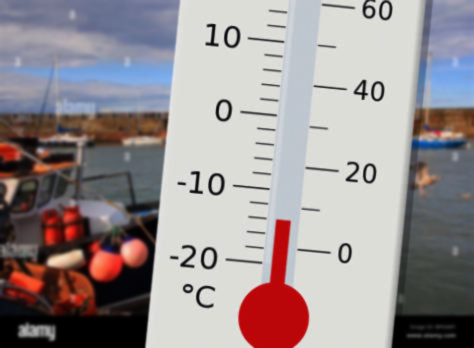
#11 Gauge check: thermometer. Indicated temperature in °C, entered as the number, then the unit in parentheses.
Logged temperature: -14 (°C)
